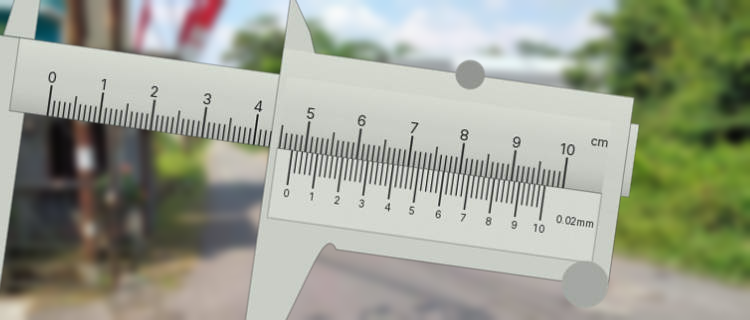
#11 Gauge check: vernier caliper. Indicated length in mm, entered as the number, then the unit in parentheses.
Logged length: 47.5 (mm)
